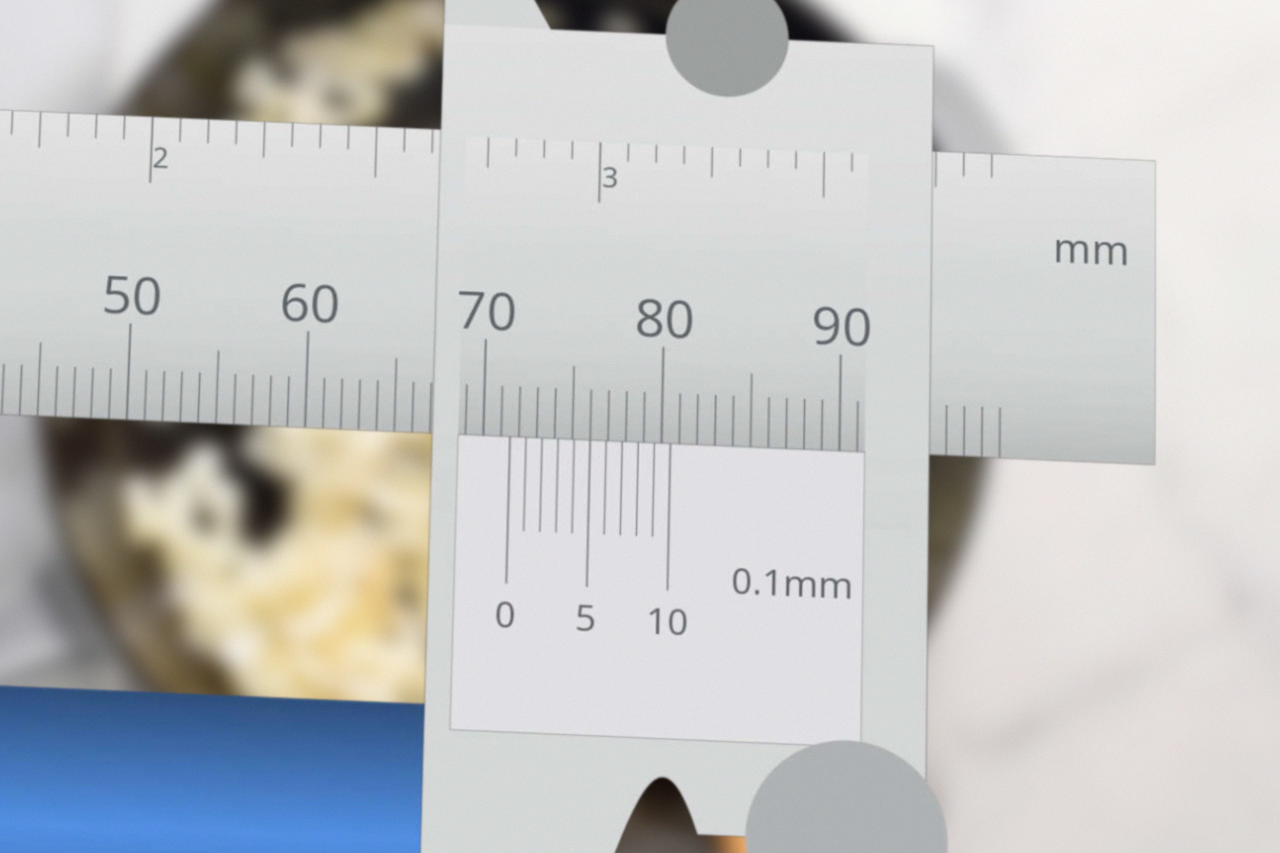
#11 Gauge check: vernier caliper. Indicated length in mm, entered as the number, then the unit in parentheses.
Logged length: 71.5 (mm)
